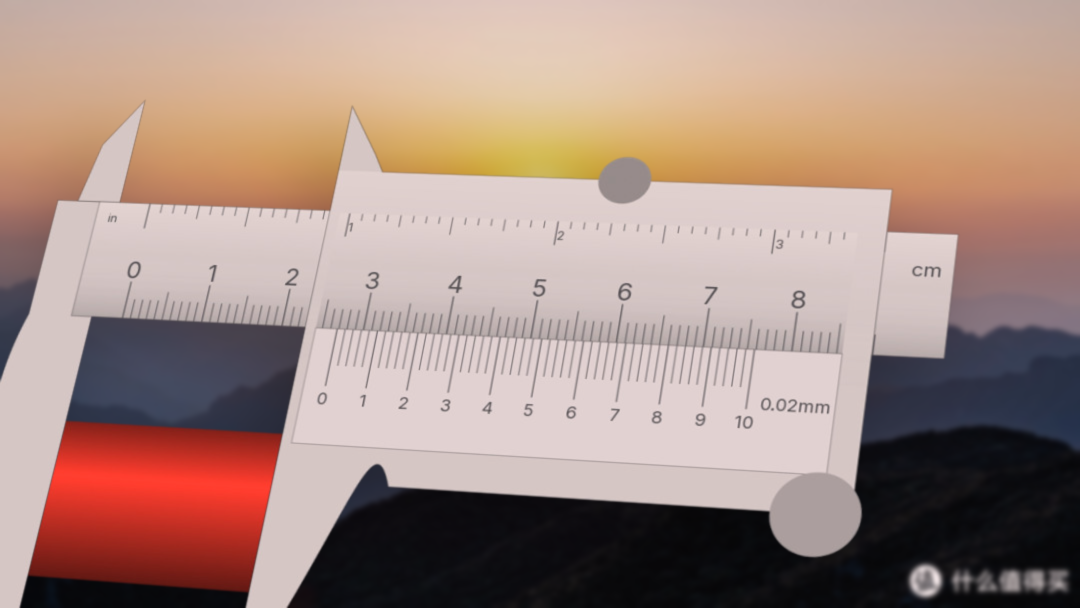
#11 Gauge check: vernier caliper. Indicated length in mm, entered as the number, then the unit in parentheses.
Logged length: 26.8 (mm)
